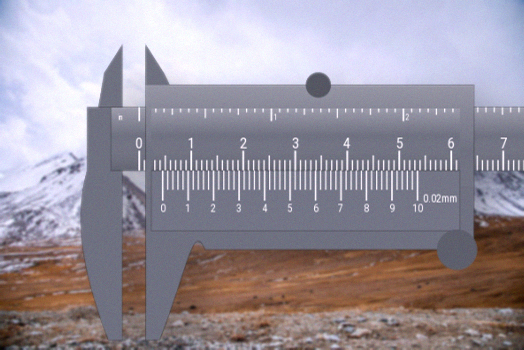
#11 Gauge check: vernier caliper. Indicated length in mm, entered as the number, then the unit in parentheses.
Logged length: 4.5 (mm)
